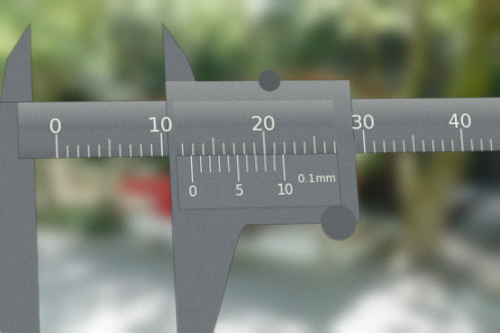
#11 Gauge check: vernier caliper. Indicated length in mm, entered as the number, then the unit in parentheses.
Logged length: 12.8 (mm)
